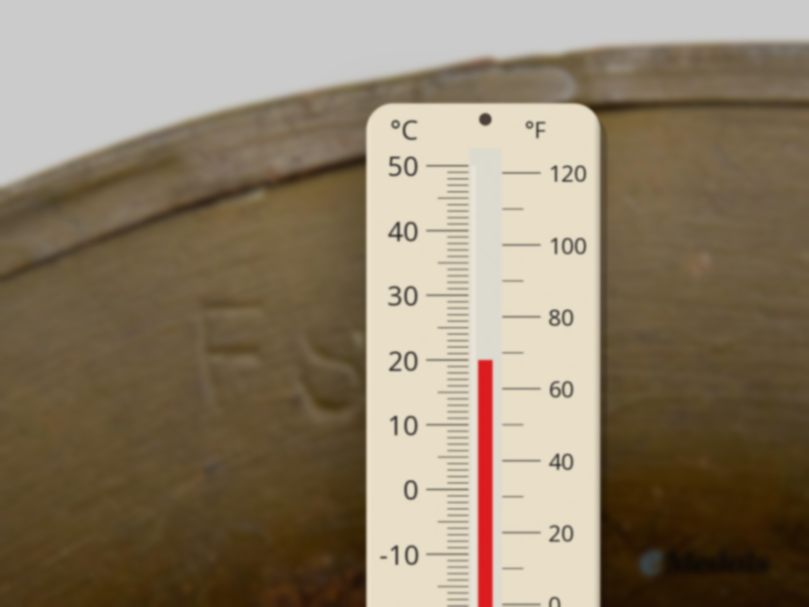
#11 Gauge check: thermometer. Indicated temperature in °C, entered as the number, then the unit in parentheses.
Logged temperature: 20 (°C)
